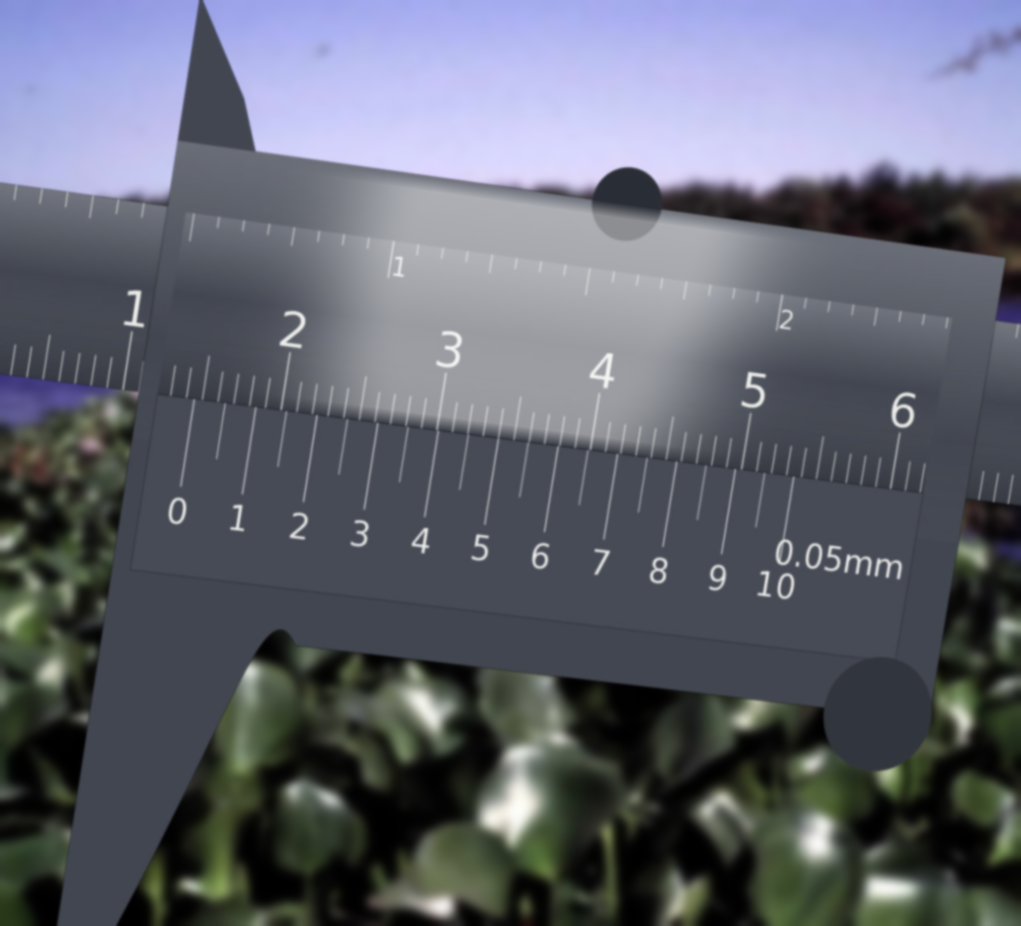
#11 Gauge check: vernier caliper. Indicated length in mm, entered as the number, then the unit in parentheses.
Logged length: 14.5 (mm)
